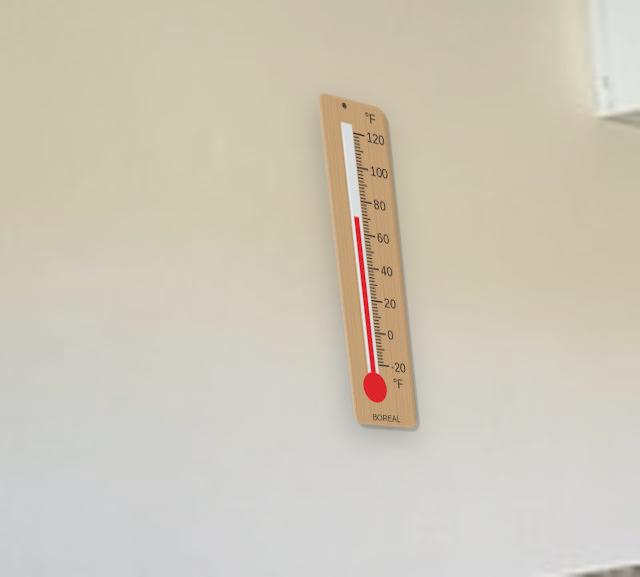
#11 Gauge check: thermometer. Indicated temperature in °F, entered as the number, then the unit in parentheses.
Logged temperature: 70 (°F)
